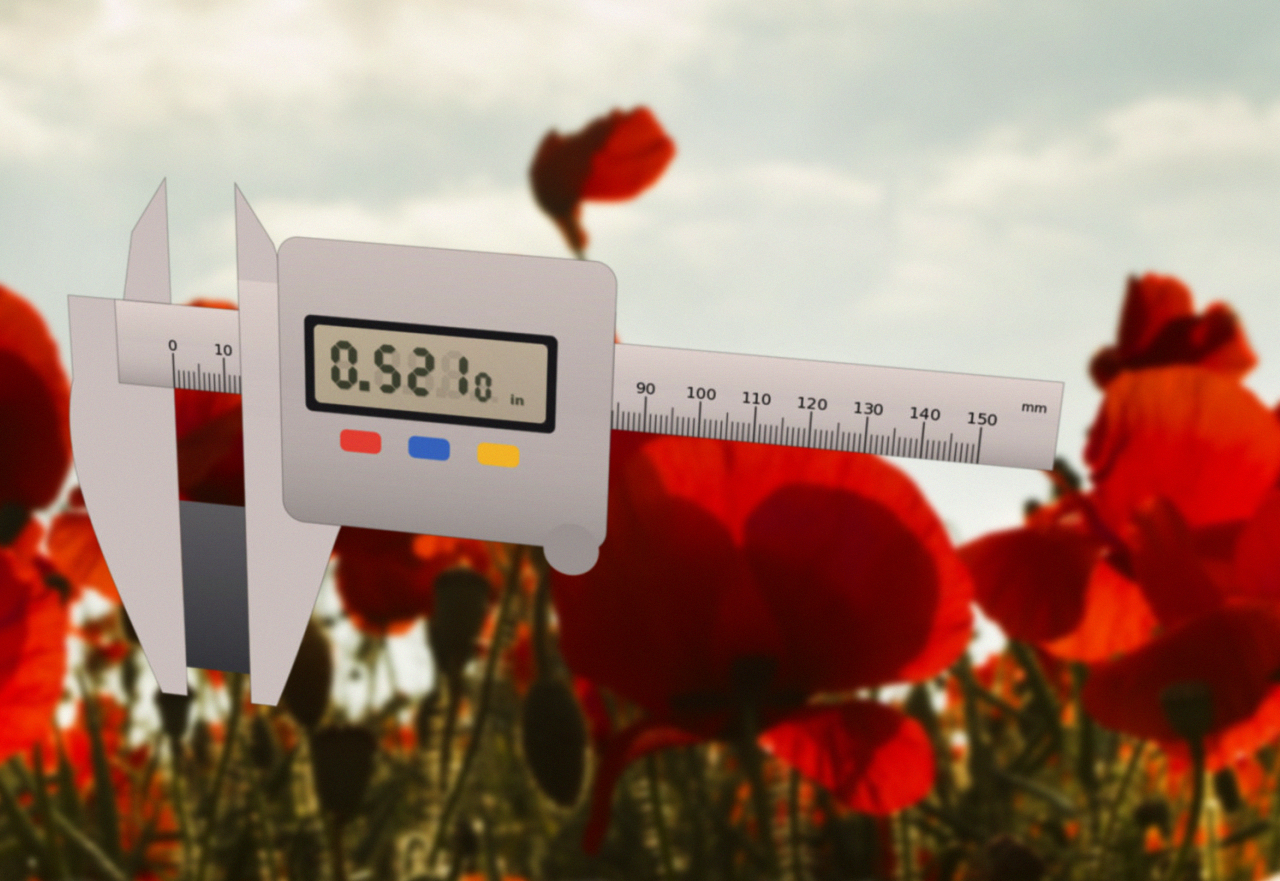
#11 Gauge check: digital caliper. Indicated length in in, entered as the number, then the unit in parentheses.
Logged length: 0.5210 (in)
